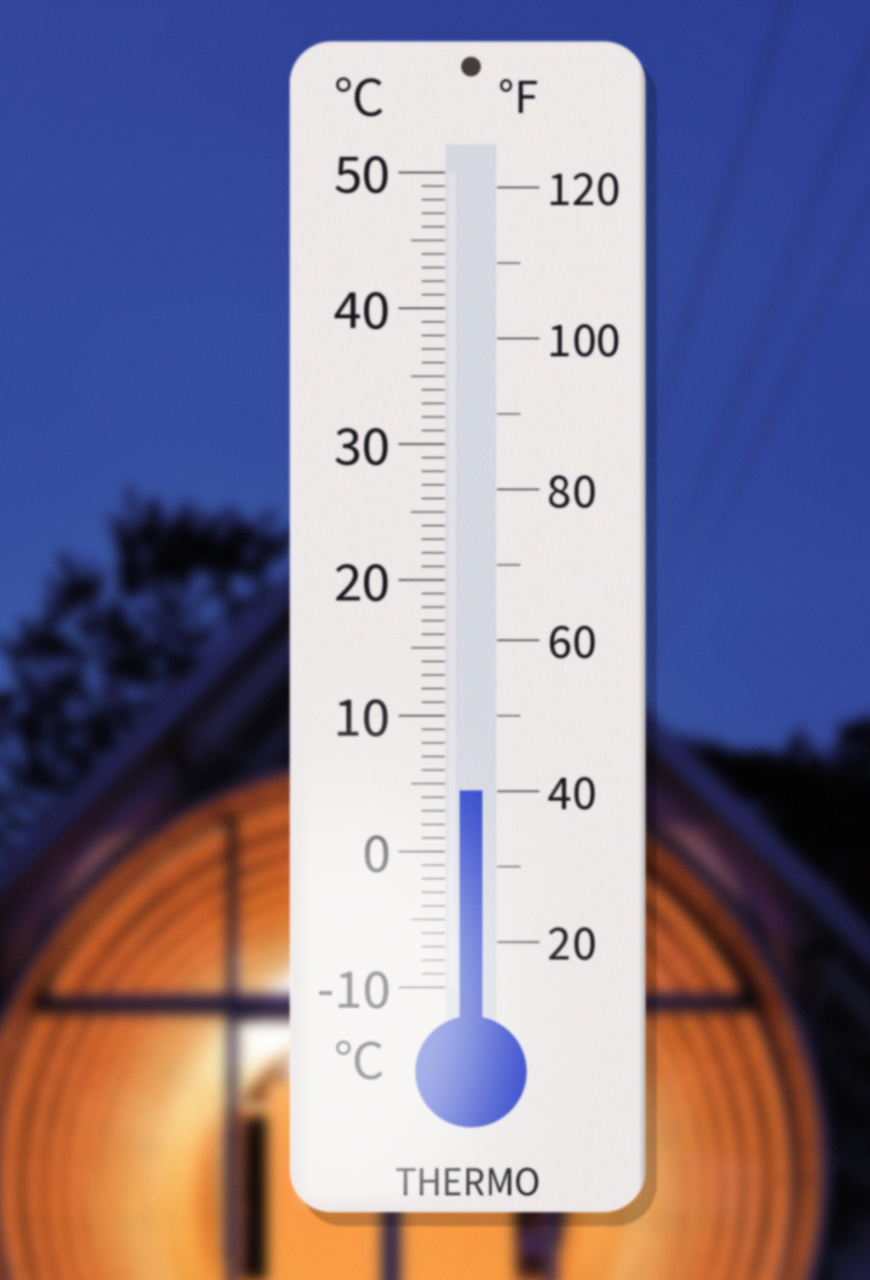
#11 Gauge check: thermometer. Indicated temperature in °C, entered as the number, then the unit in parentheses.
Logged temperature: 4.5 (°C)
